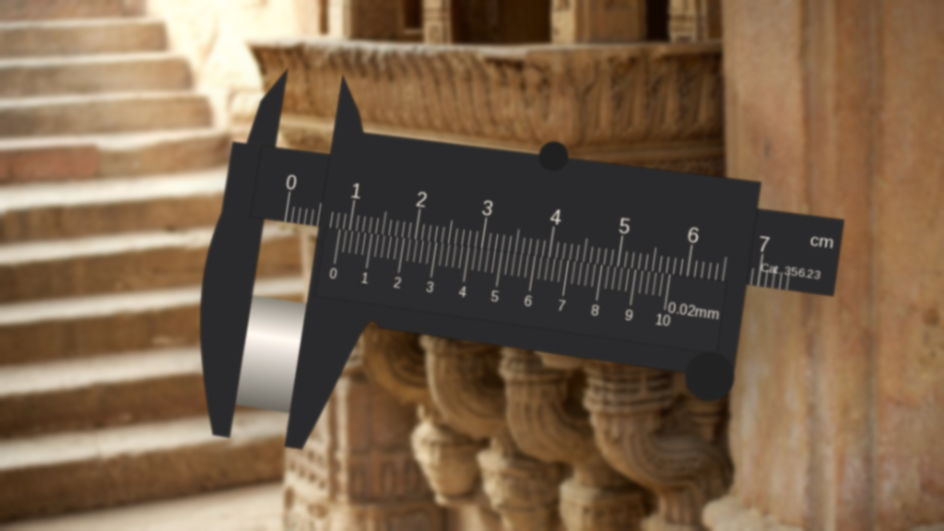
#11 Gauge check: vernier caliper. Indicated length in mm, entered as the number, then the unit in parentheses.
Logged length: 8.5 (mm)
